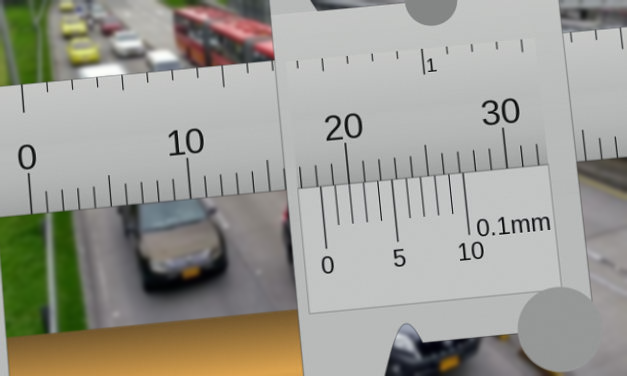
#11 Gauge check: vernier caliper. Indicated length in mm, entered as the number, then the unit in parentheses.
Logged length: 18.2 (mm)
